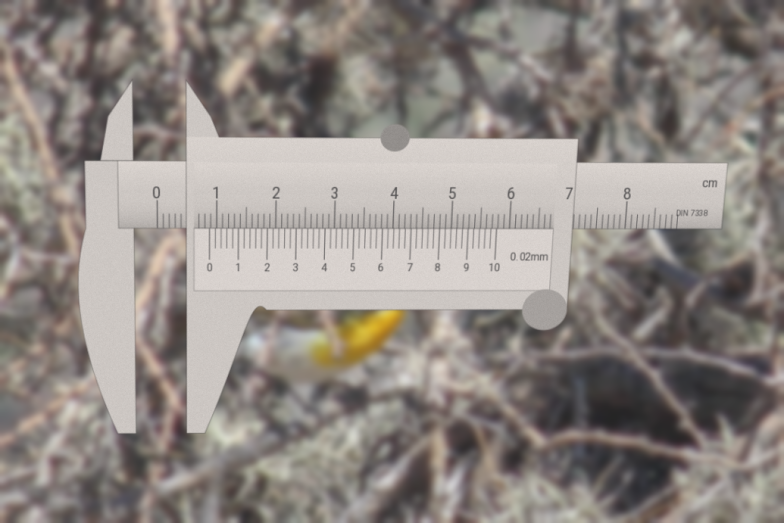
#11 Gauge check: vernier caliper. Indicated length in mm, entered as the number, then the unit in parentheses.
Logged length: 8.8 (mm)
